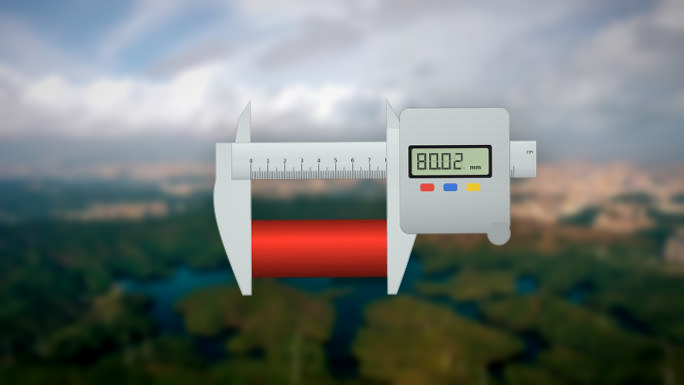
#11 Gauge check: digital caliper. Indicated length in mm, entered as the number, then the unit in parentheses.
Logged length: 80.02 (mm)
